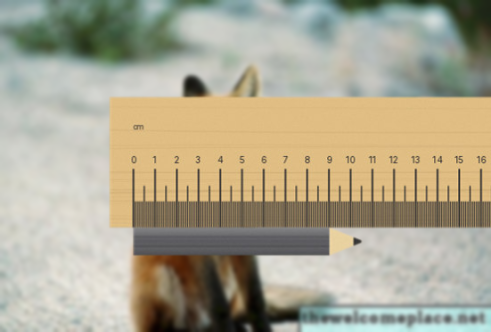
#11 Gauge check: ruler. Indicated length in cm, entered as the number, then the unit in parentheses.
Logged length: 10.5 (cm)
